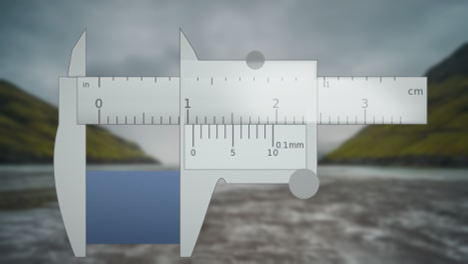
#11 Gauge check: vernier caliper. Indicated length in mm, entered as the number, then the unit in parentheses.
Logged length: 10.6 (mm)
